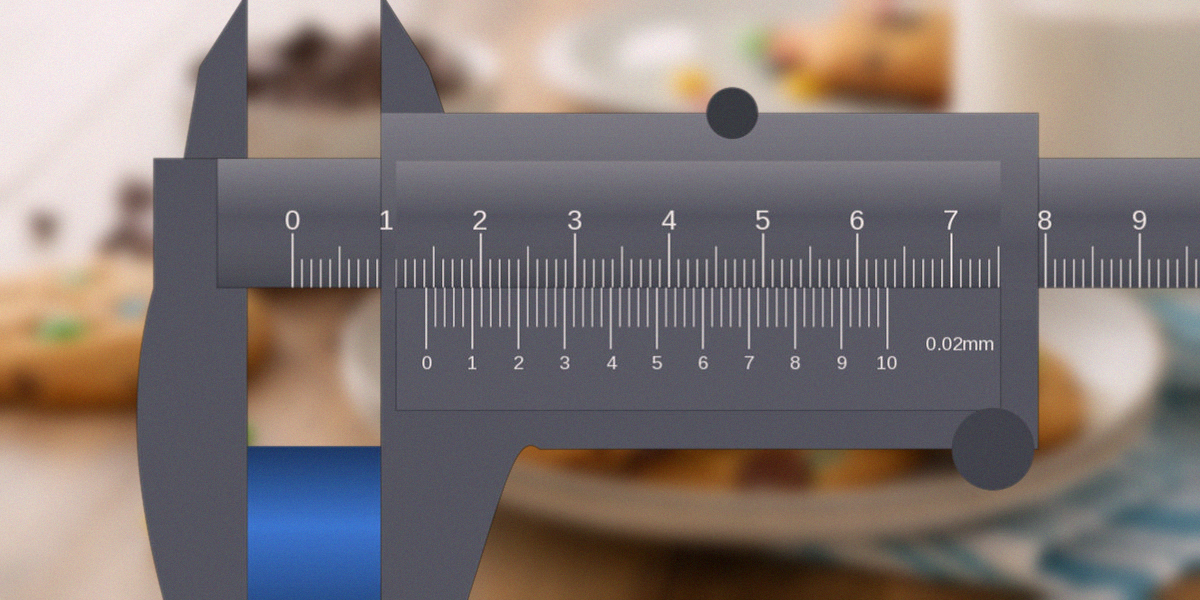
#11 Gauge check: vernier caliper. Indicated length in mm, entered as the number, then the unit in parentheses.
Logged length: 14.2 (mm)
